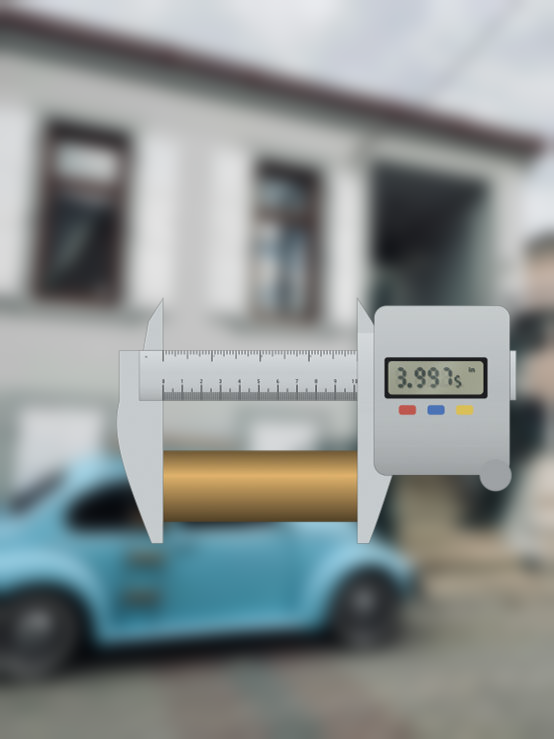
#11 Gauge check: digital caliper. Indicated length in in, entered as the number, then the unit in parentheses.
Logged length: 3.9975 (in)
